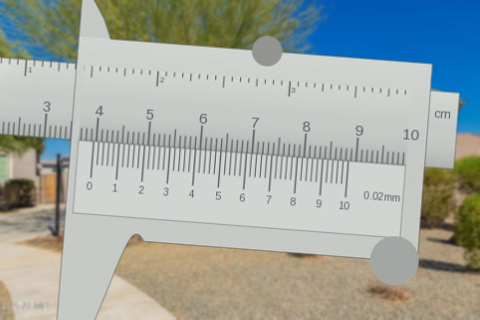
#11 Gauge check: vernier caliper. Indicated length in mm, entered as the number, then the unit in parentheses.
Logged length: 39.5 (mm)
